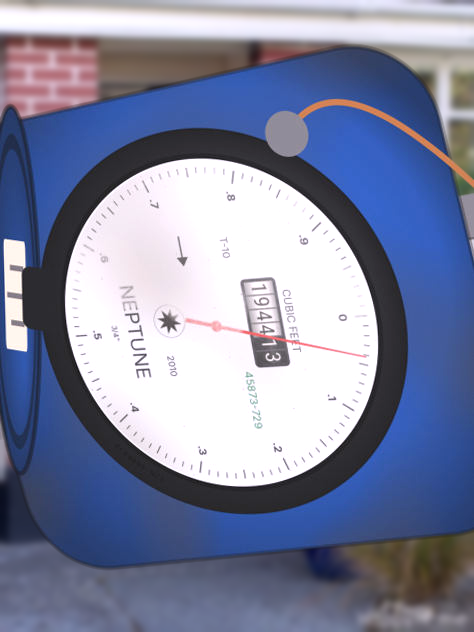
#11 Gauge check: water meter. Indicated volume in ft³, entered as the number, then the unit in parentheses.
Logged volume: 194413.04 (ft³)
